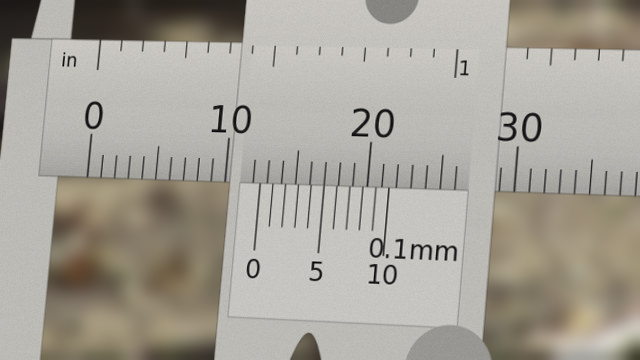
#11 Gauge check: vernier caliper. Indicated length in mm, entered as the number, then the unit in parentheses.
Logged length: 12.5 (mm)
